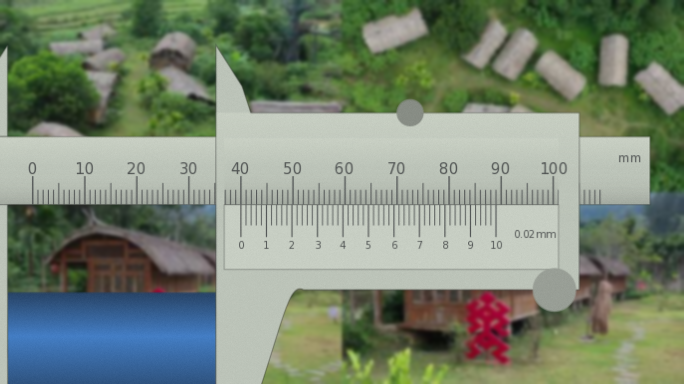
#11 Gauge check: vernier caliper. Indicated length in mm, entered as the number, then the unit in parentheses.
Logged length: 40.0 (mm)
